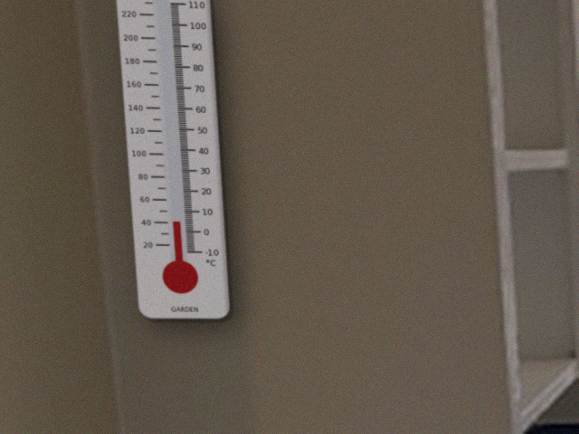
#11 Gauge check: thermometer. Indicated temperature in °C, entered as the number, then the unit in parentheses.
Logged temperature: 5 (°C)
